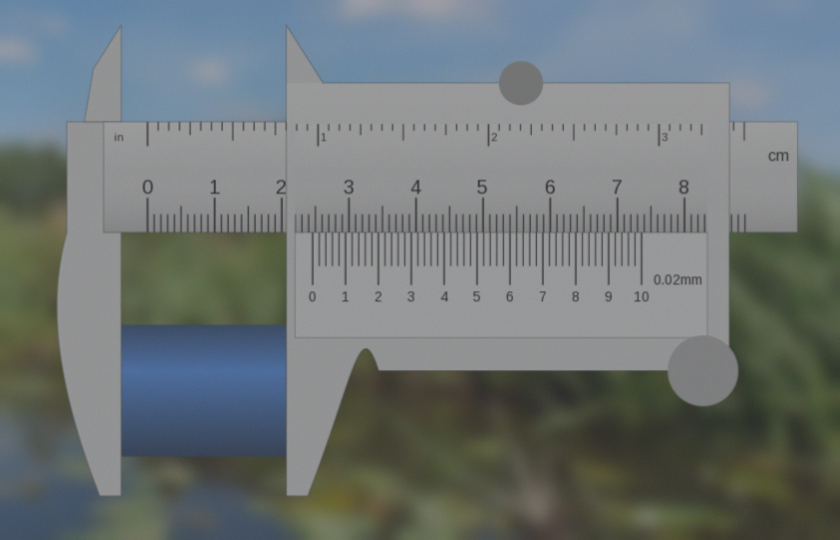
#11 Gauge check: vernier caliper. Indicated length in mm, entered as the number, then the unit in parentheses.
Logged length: 24.6 (mm)
